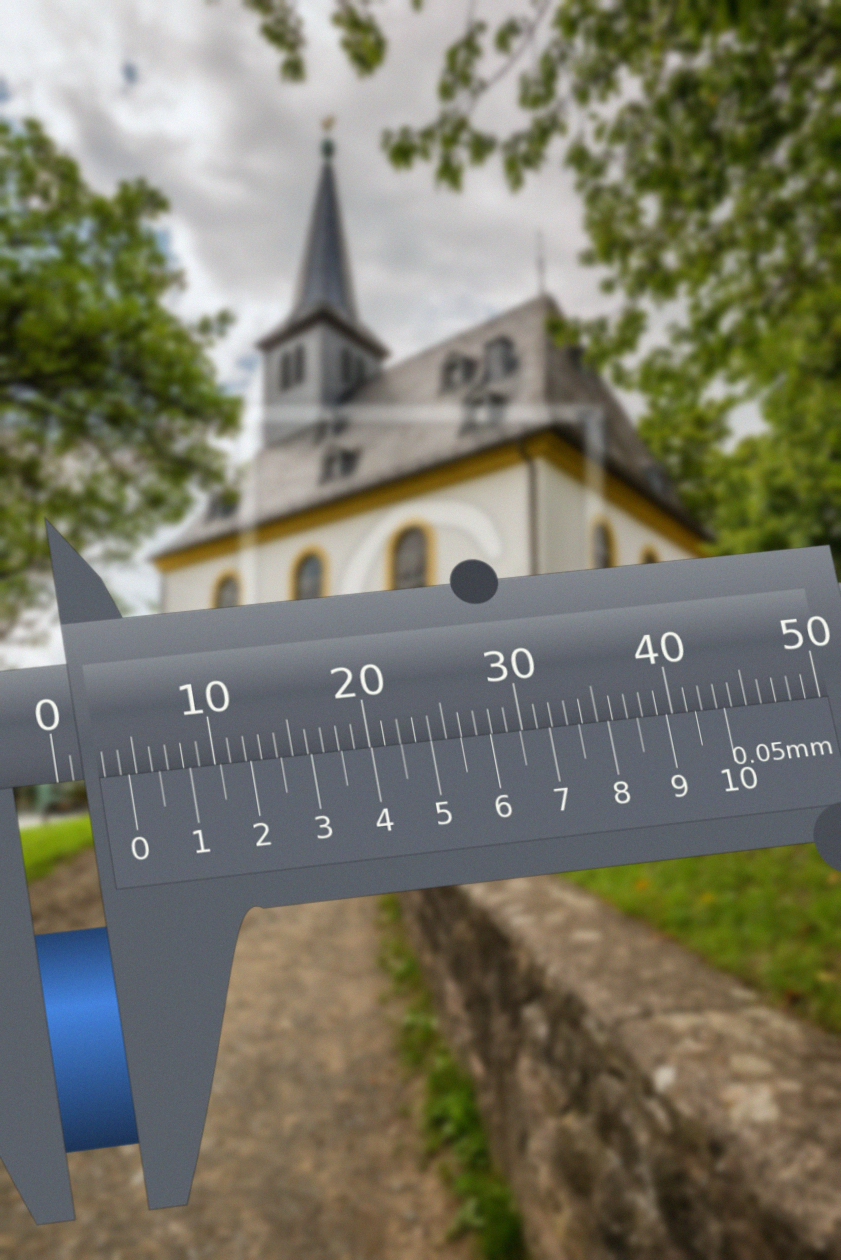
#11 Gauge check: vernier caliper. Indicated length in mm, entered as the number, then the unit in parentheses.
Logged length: 4.5 (mm)
